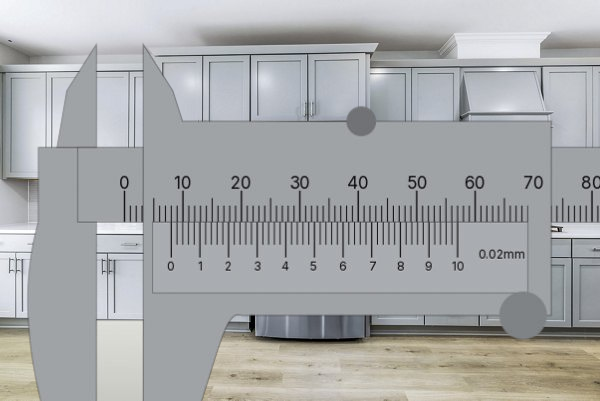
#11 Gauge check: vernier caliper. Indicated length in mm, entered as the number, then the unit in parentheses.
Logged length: 8.0 (mm)
